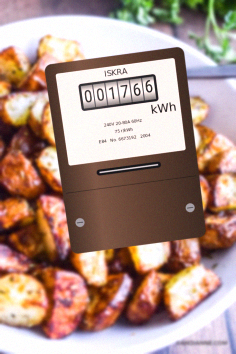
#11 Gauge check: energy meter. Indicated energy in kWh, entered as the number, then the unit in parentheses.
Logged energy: 1766 (kWh)
